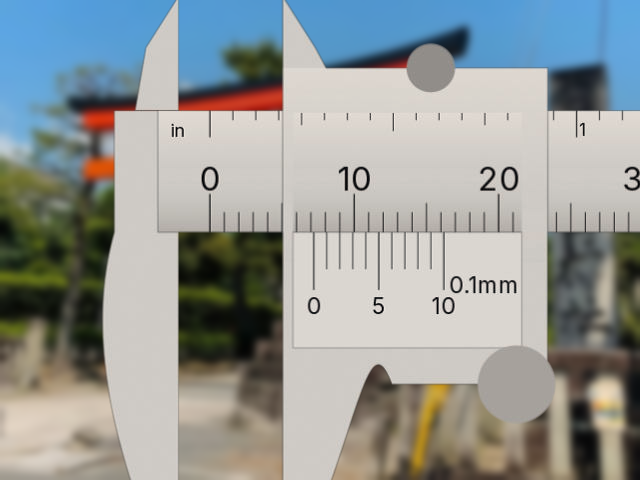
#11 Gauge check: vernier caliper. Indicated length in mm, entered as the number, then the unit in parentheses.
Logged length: 7.2 (mm)
